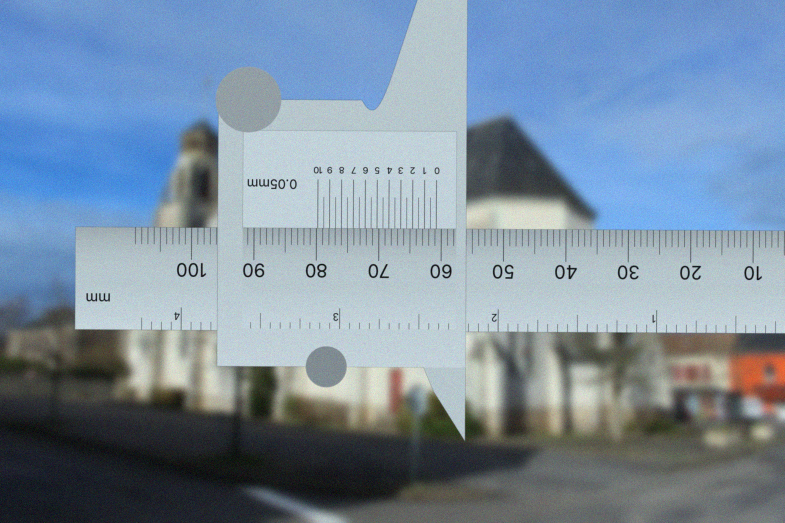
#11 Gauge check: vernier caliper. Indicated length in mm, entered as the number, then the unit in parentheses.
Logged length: 60.8 (mm)
